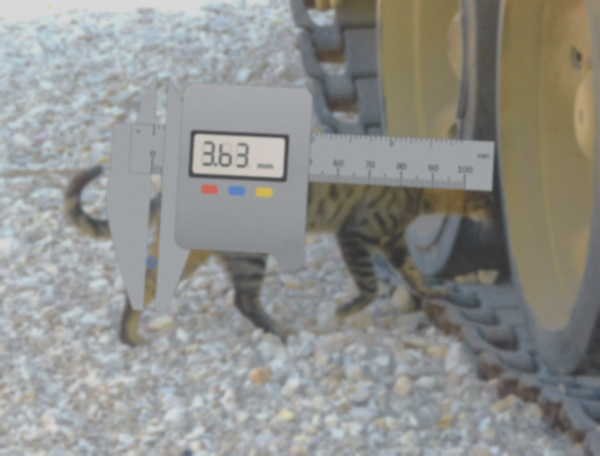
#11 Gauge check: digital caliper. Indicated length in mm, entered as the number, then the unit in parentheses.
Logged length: 3.63 (mm)
